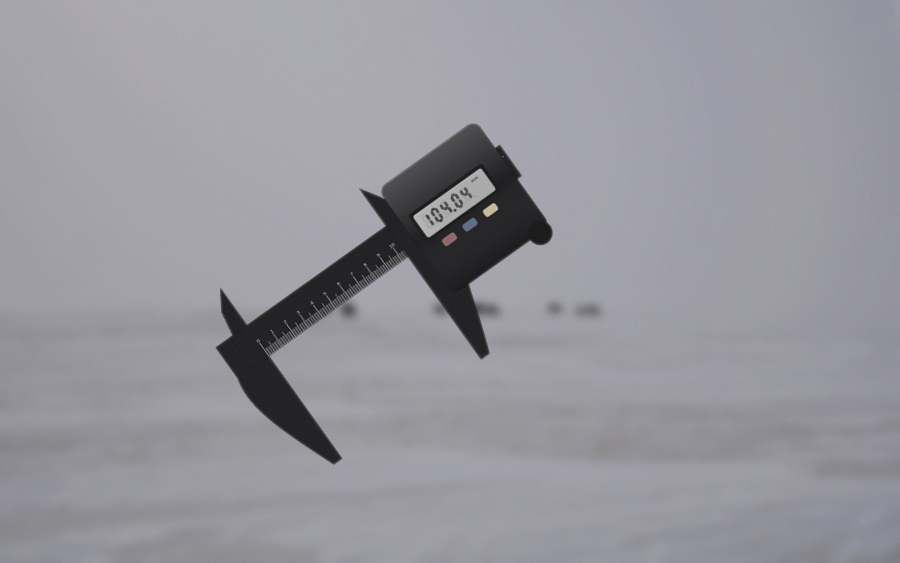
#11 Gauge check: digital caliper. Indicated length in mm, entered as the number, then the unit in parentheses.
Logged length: 104.04 (mm)
